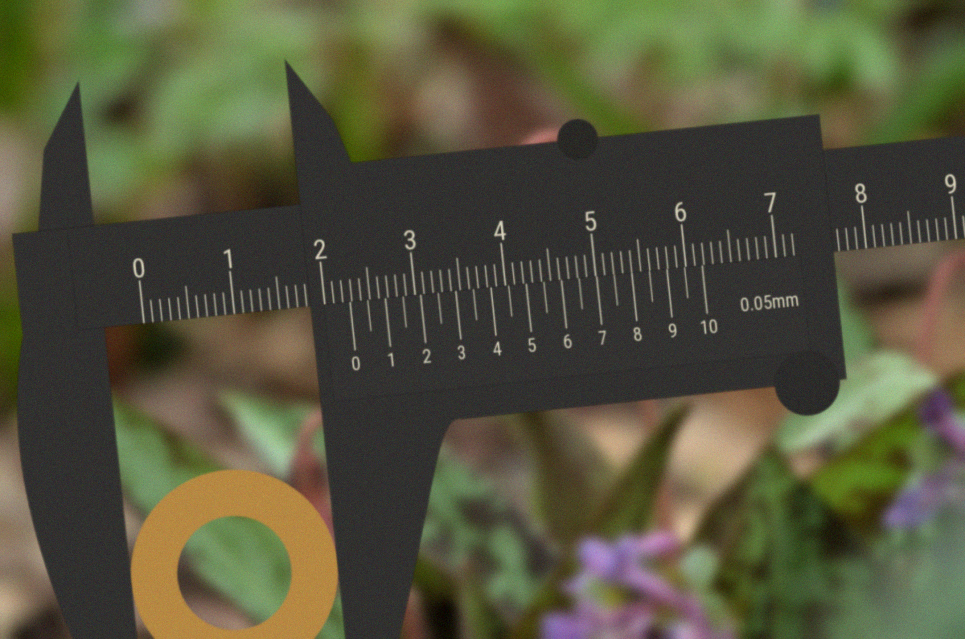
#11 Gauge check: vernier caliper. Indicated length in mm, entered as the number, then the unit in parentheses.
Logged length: 22.8 (mm)
